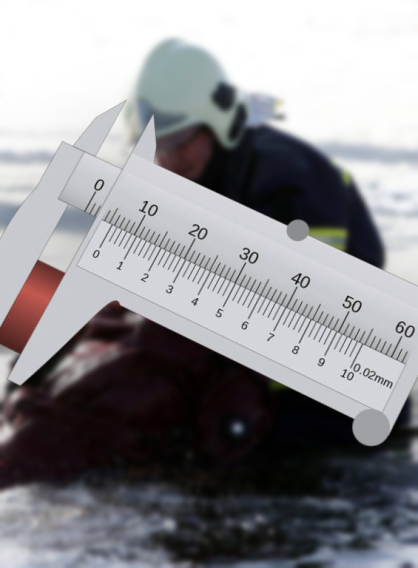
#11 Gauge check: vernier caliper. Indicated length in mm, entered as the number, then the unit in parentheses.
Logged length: 5.6 (mm)
